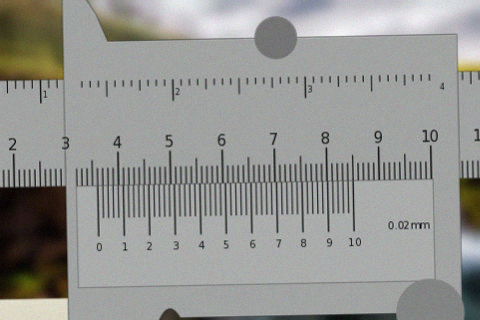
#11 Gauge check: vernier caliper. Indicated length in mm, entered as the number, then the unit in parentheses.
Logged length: 36.0 (mm)
